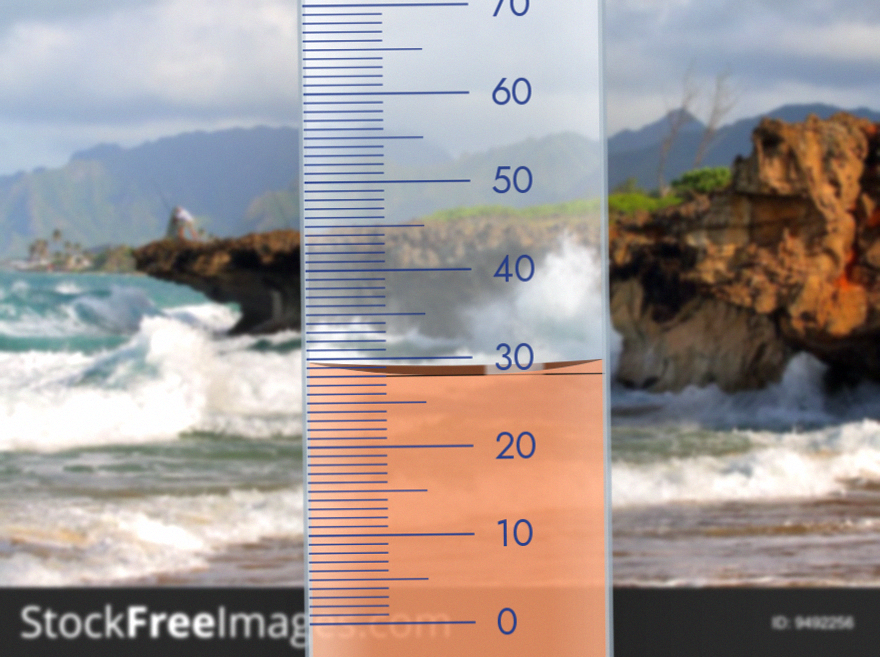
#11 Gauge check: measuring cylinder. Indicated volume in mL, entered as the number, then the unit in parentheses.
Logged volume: 28 (mL)
